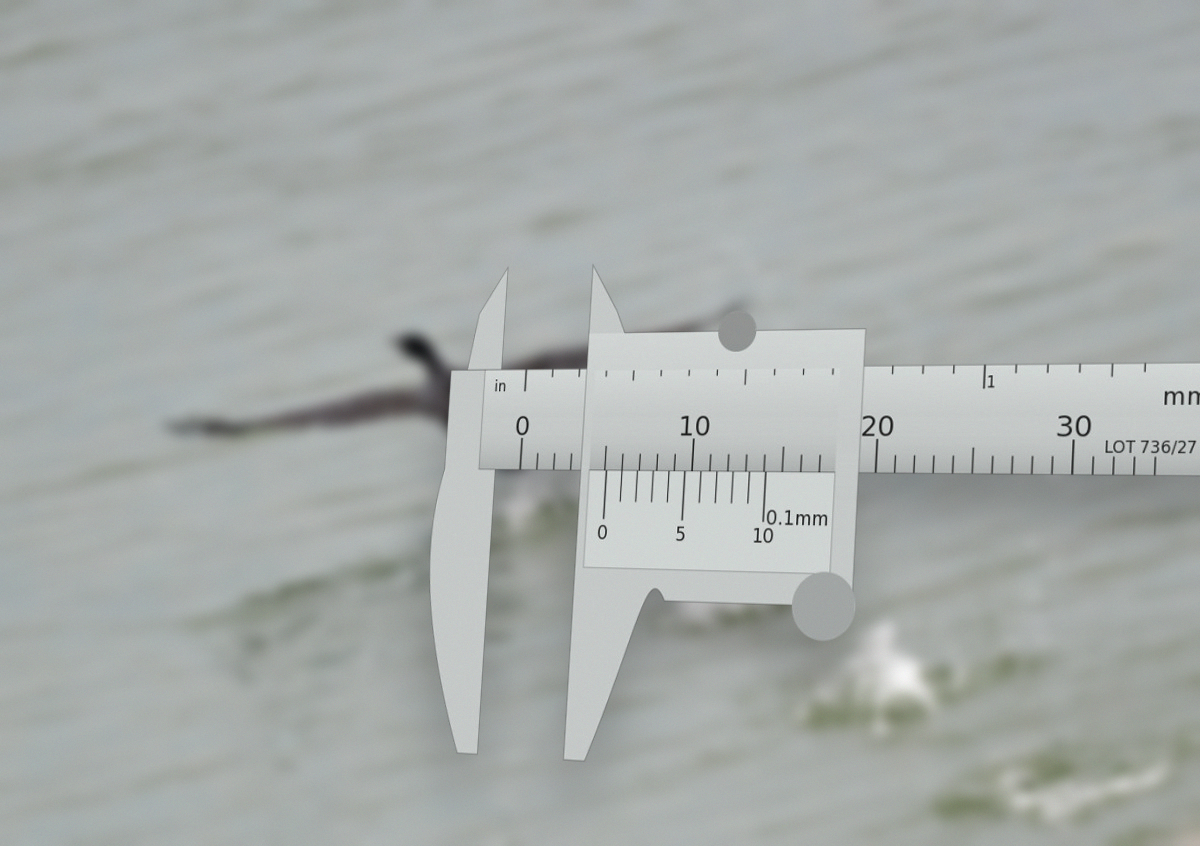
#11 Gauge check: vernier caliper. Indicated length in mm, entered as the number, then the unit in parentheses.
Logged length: 5.1 (mm)
